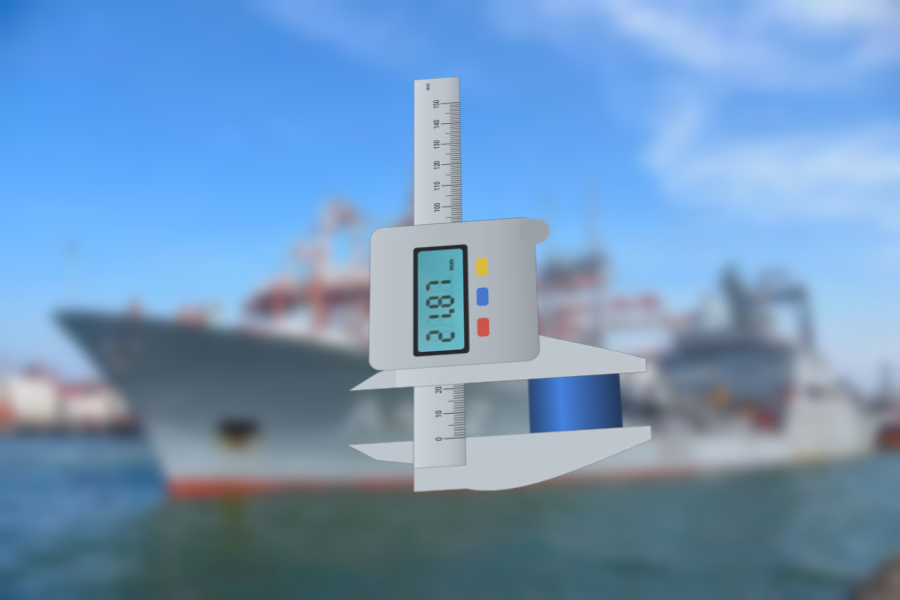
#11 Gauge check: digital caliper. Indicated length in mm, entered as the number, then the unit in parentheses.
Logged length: 21.87 (mm)
